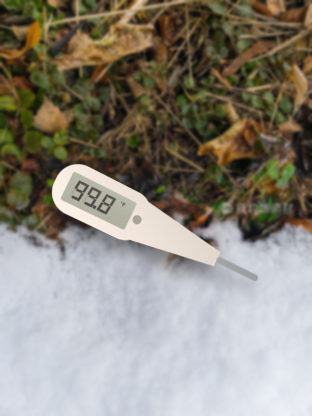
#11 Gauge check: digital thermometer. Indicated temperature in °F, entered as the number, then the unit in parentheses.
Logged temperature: 99.8 (°F)
